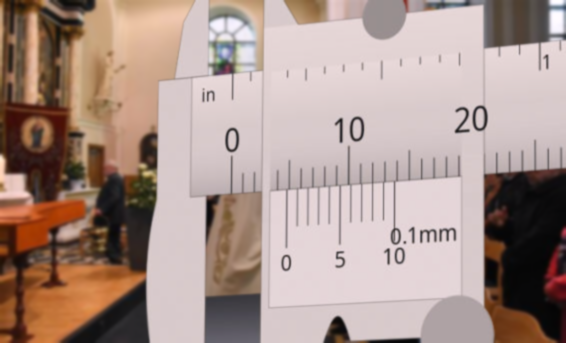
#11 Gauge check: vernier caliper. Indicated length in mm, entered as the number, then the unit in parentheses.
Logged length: 4.8 (mm)
